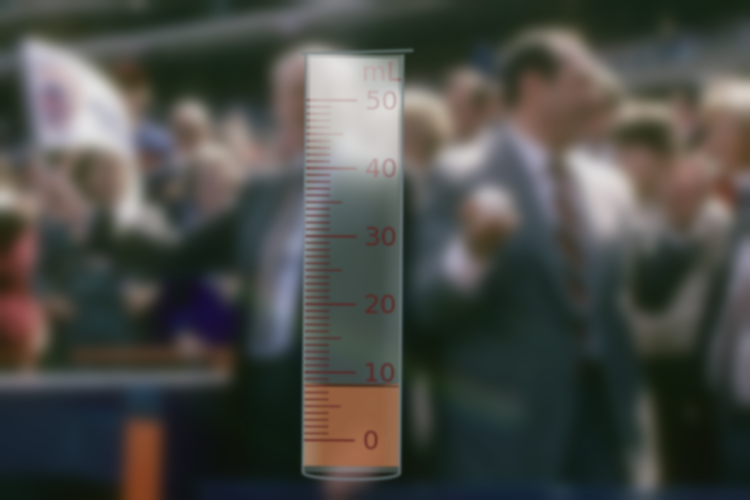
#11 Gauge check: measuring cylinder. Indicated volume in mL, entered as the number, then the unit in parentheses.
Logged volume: 8 (mL)
